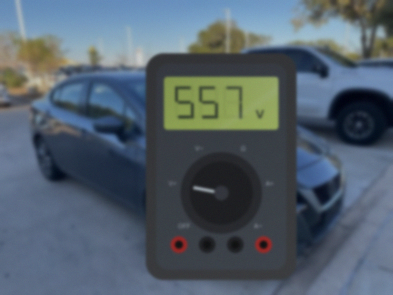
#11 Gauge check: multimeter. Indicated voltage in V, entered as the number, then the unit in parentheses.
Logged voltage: 557 (V)
